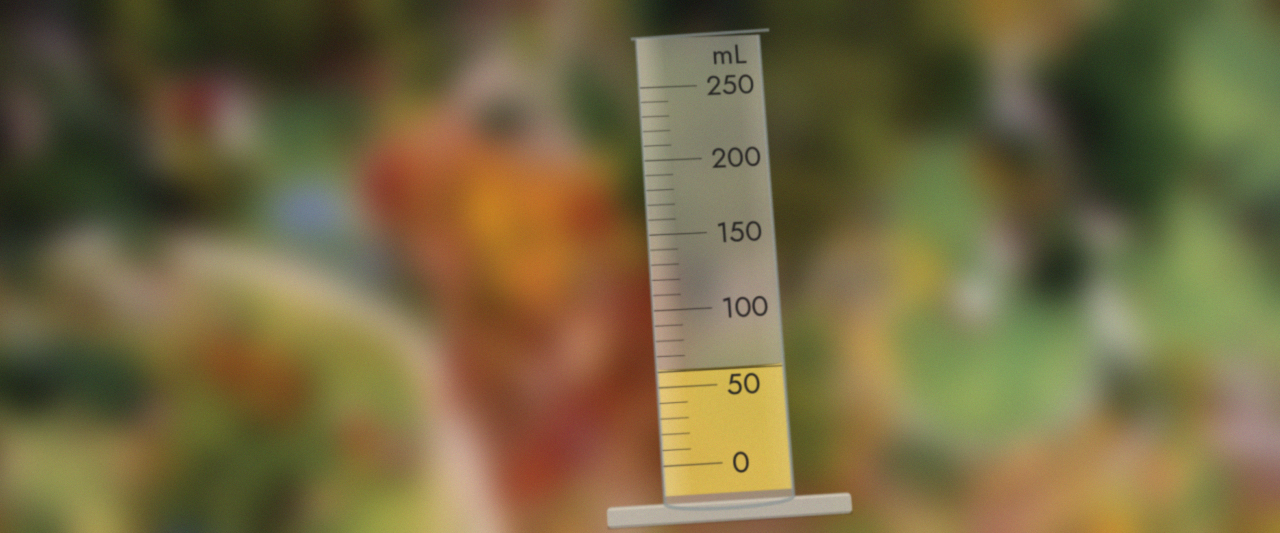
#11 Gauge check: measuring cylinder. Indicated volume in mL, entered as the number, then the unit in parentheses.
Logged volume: 60 (mL)
